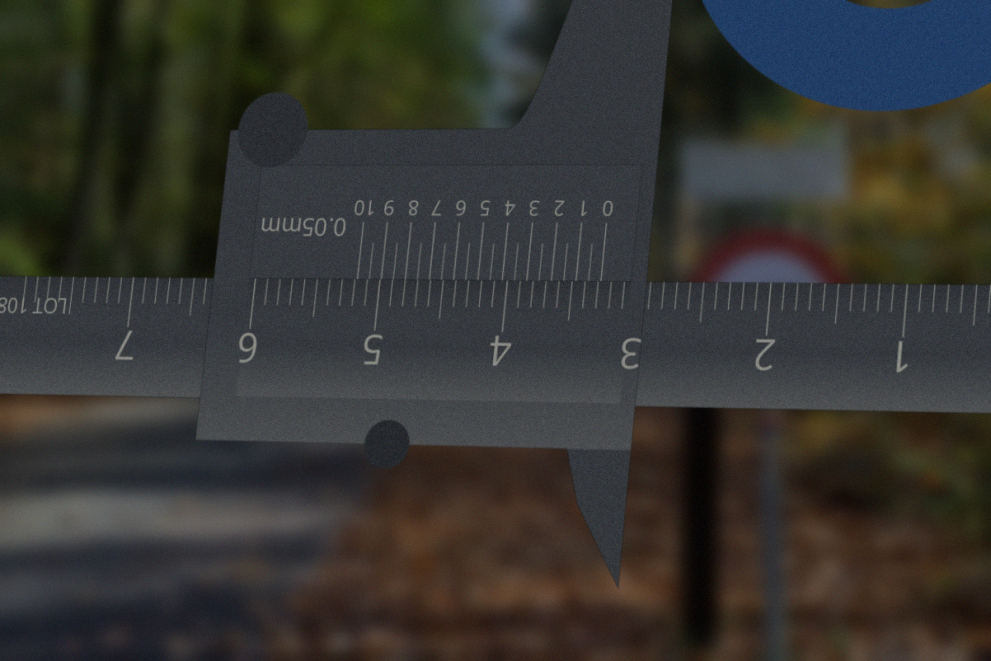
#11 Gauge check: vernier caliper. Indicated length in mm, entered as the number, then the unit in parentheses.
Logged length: 32.8 (mm)
